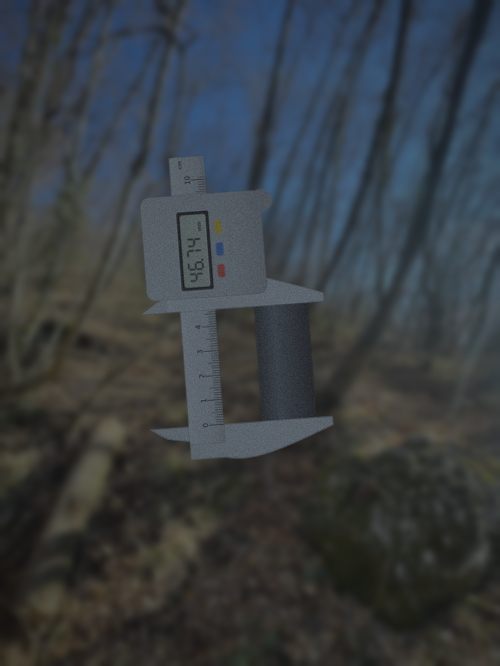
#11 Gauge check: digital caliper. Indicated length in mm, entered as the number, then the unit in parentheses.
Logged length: 46.74 (mm)
